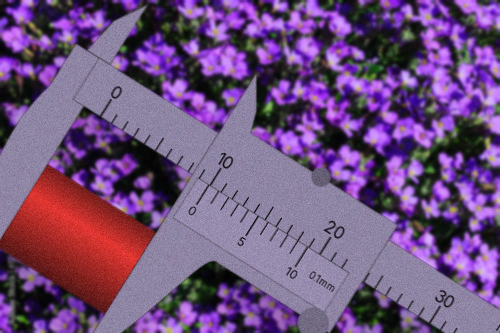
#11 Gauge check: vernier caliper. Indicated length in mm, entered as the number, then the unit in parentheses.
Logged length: 9.9 (mm)
